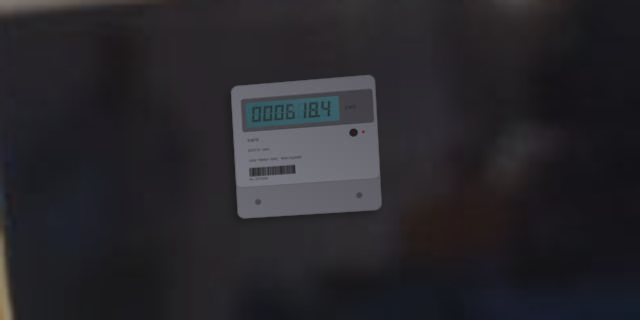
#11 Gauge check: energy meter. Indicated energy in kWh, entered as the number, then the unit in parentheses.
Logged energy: 618.4 (kWh)
